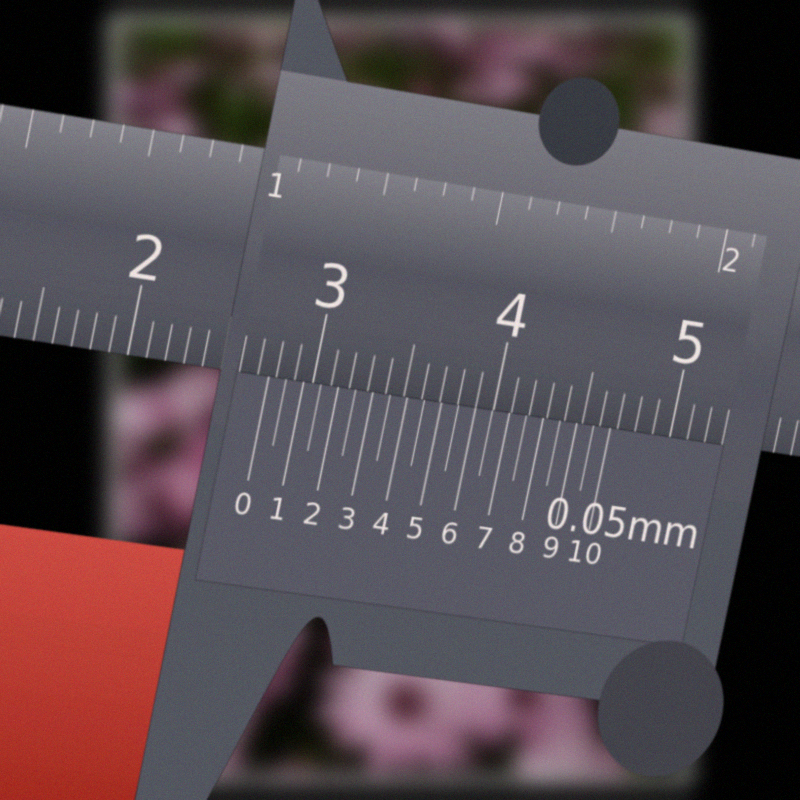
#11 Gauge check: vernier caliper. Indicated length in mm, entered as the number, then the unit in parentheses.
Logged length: 27.6 (mm)
